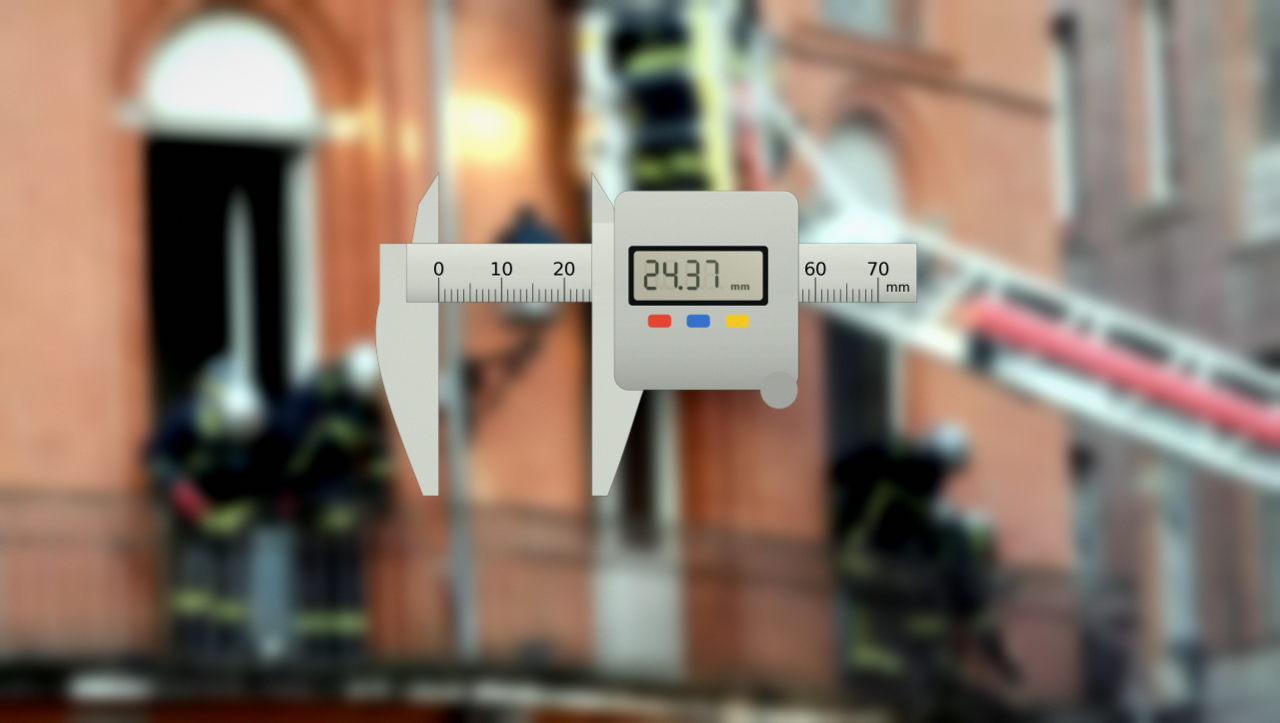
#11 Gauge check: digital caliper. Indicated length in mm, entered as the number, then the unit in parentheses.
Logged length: 24.37 (mm)
